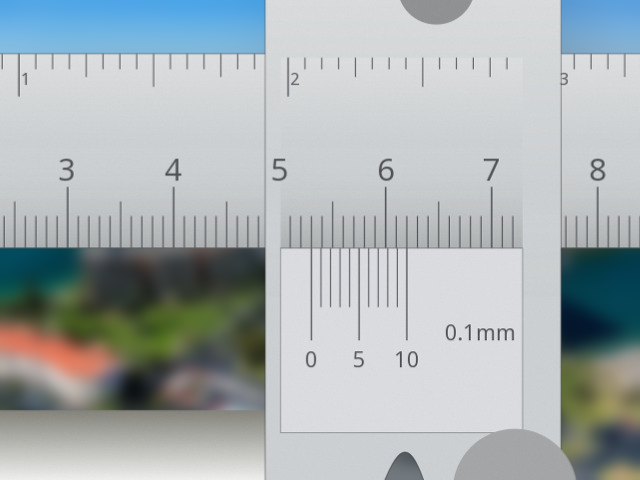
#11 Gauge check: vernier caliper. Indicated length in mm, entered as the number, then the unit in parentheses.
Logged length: 53.0 (mm)
